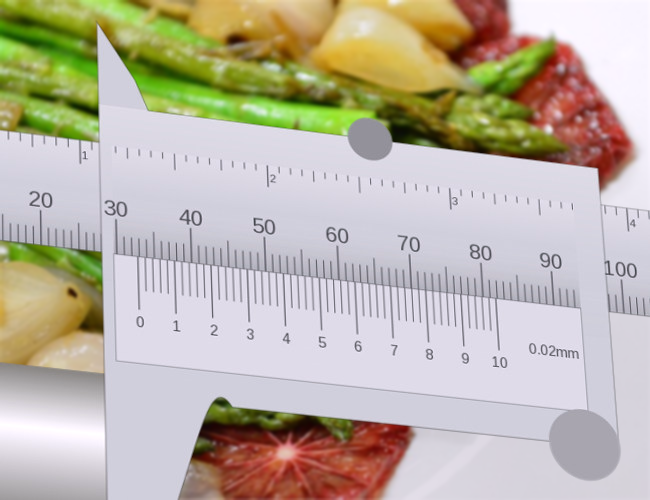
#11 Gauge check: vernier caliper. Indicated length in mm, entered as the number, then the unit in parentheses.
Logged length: 32.8 (mm)
